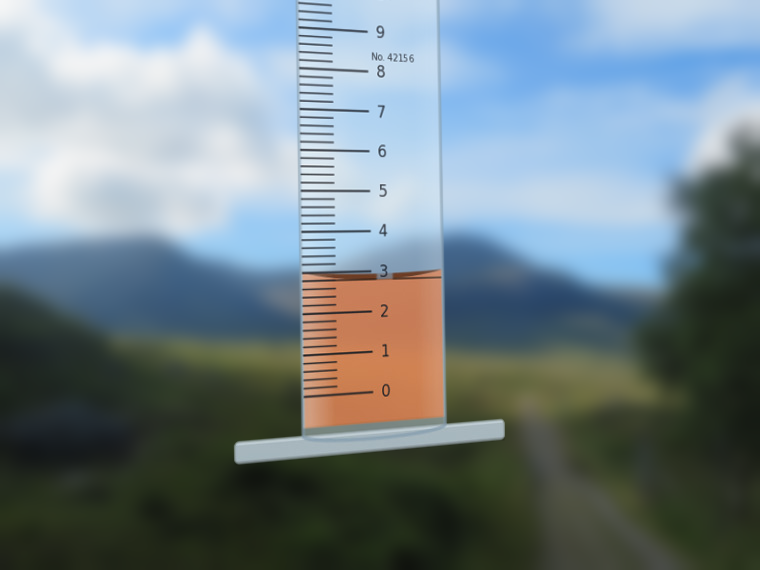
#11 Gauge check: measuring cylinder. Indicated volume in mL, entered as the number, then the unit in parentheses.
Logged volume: 2.8 (mL)
